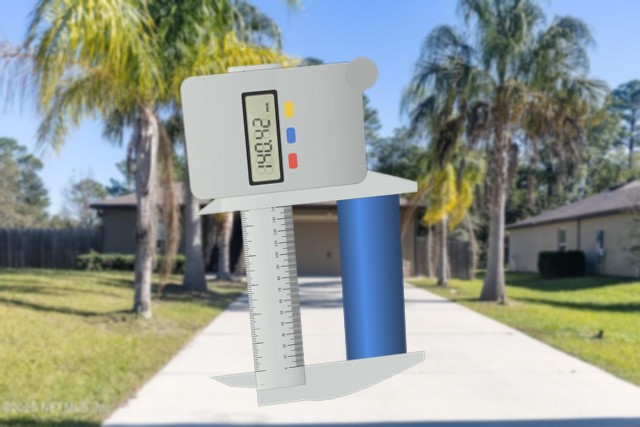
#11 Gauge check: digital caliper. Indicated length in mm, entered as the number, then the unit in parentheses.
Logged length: 140.42 (mm)
